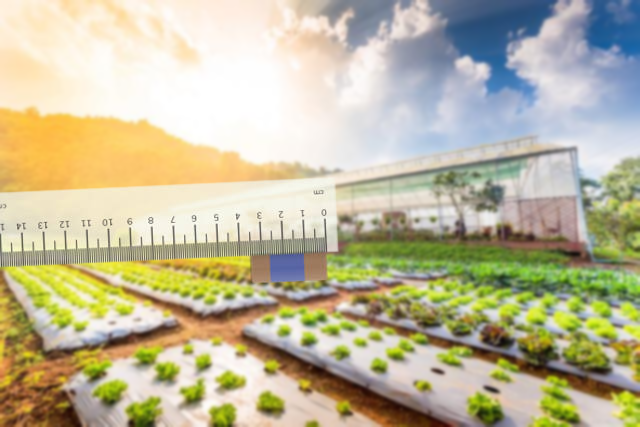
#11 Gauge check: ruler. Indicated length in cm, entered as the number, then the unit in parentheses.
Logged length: 3.5 (cm)
